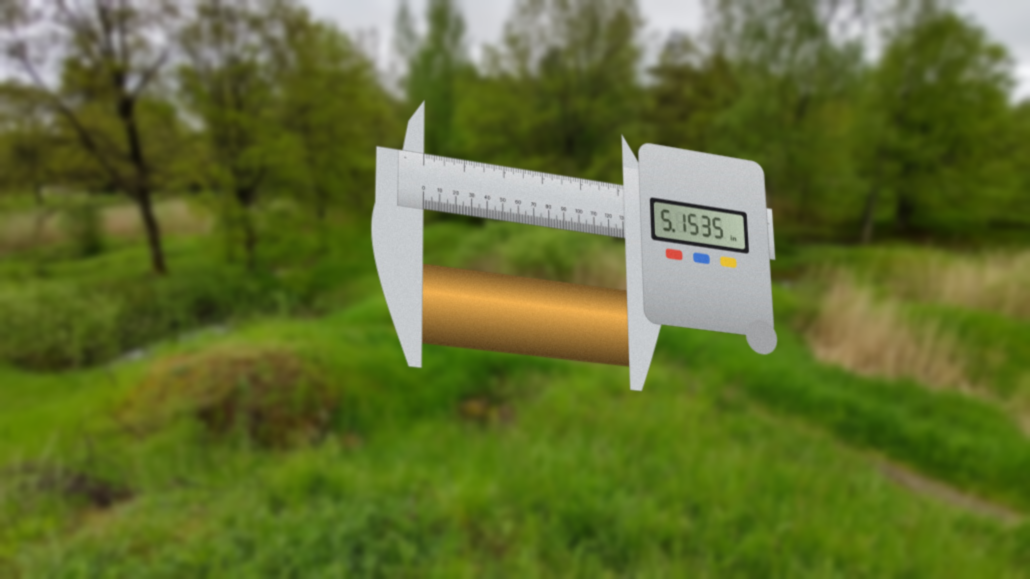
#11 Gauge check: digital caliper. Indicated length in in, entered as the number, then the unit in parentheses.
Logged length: 5.1535 (in)
